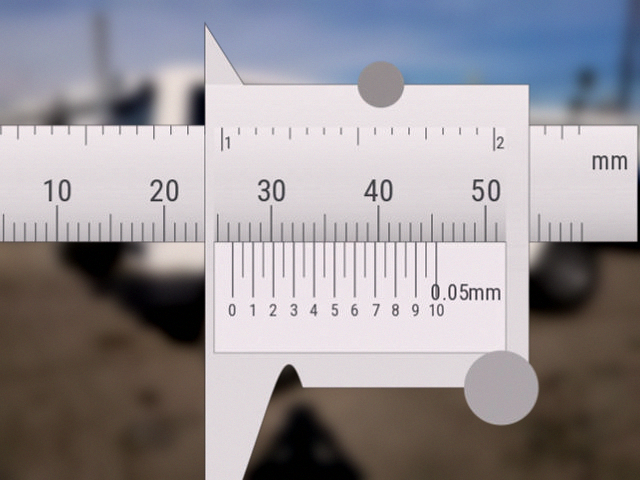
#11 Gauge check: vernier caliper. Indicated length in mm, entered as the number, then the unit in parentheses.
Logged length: 26.4 (mm)
